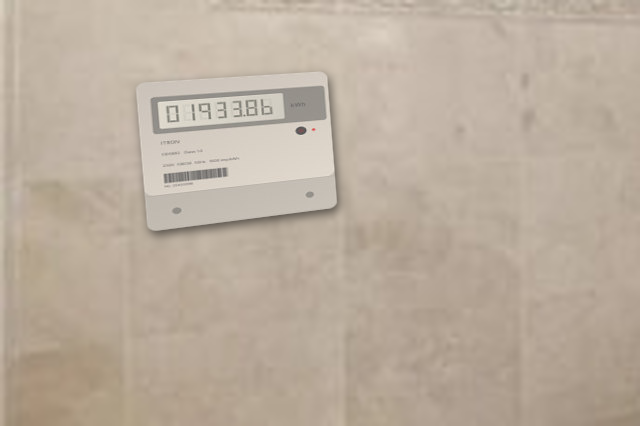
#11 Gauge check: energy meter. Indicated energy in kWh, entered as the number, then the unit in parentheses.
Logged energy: 1933.86 (kWh)
